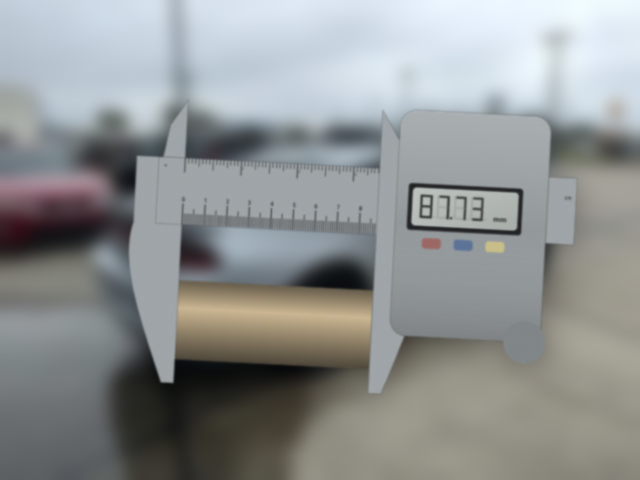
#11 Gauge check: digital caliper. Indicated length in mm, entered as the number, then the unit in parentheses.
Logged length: 87.73 (mm)
